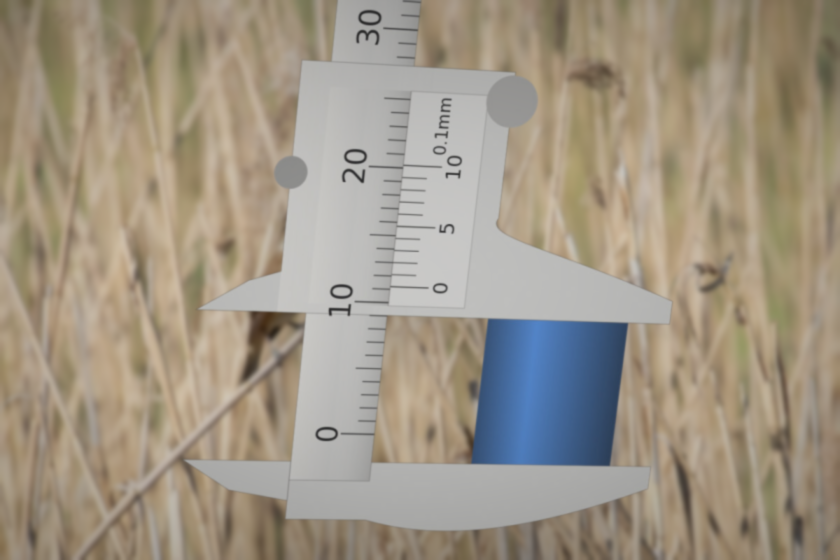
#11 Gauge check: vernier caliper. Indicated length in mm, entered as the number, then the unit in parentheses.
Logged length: 11.2 (mm)
